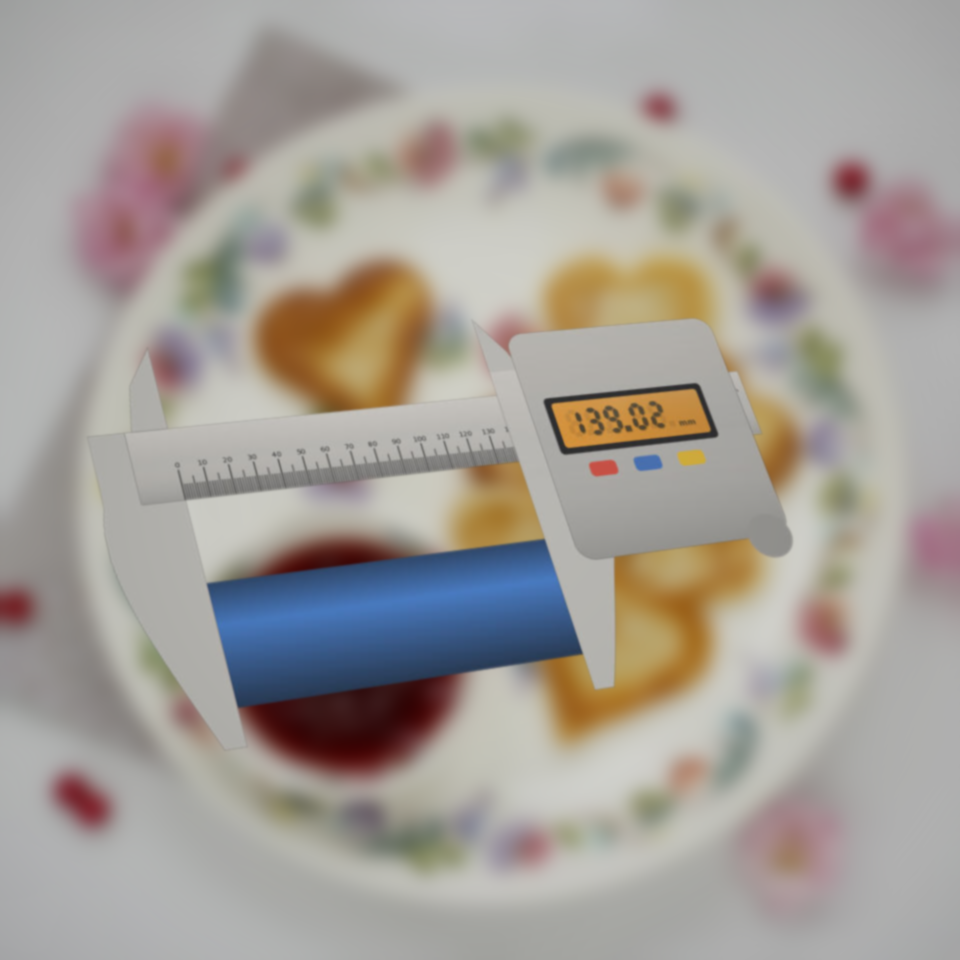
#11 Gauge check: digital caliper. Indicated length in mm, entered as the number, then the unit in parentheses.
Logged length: 139.02 (mm)
